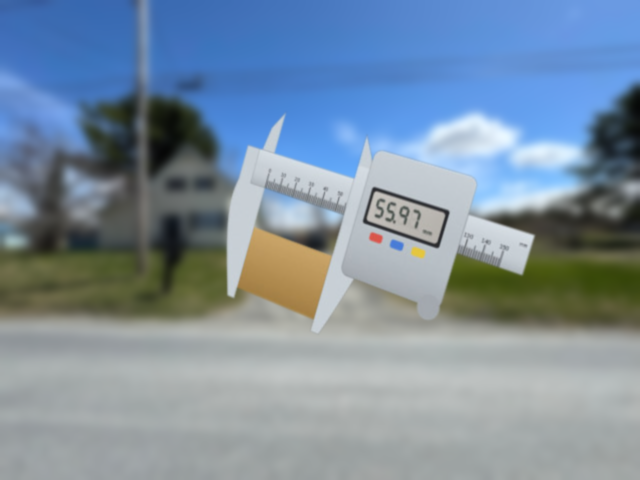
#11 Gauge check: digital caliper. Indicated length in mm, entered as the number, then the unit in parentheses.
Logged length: 55.97 (mm)
